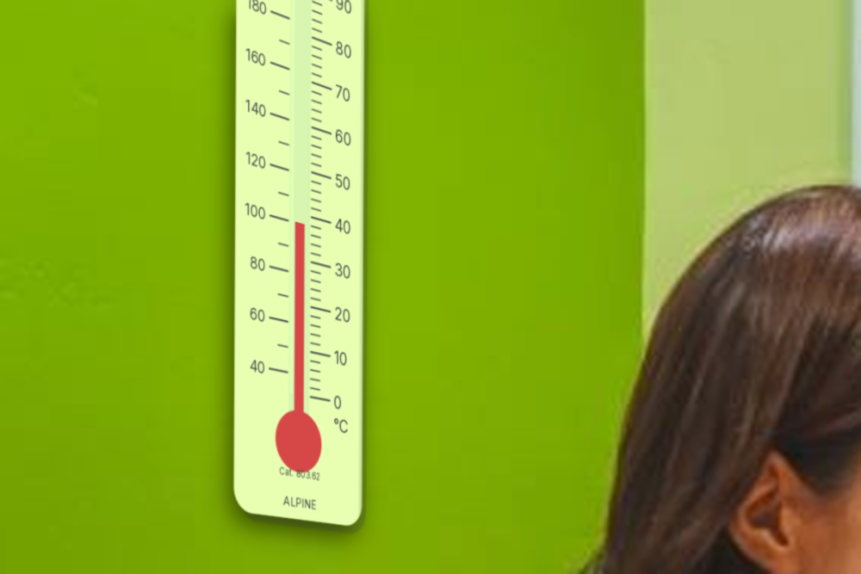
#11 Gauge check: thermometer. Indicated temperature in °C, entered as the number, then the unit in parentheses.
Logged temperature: 38 (°C)
